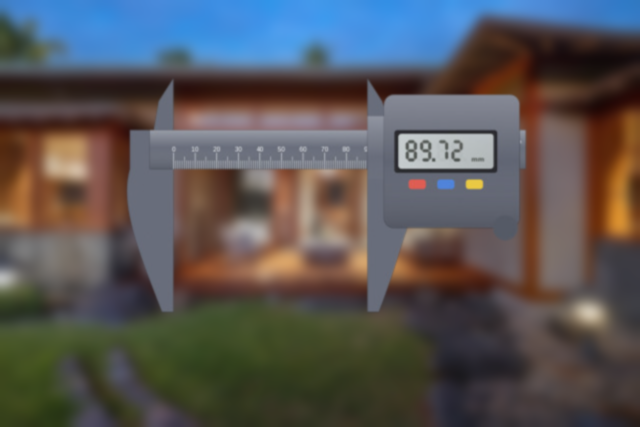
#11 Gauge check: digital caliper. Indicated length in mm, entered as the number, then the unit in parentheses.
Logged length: 89.72 (mm)
